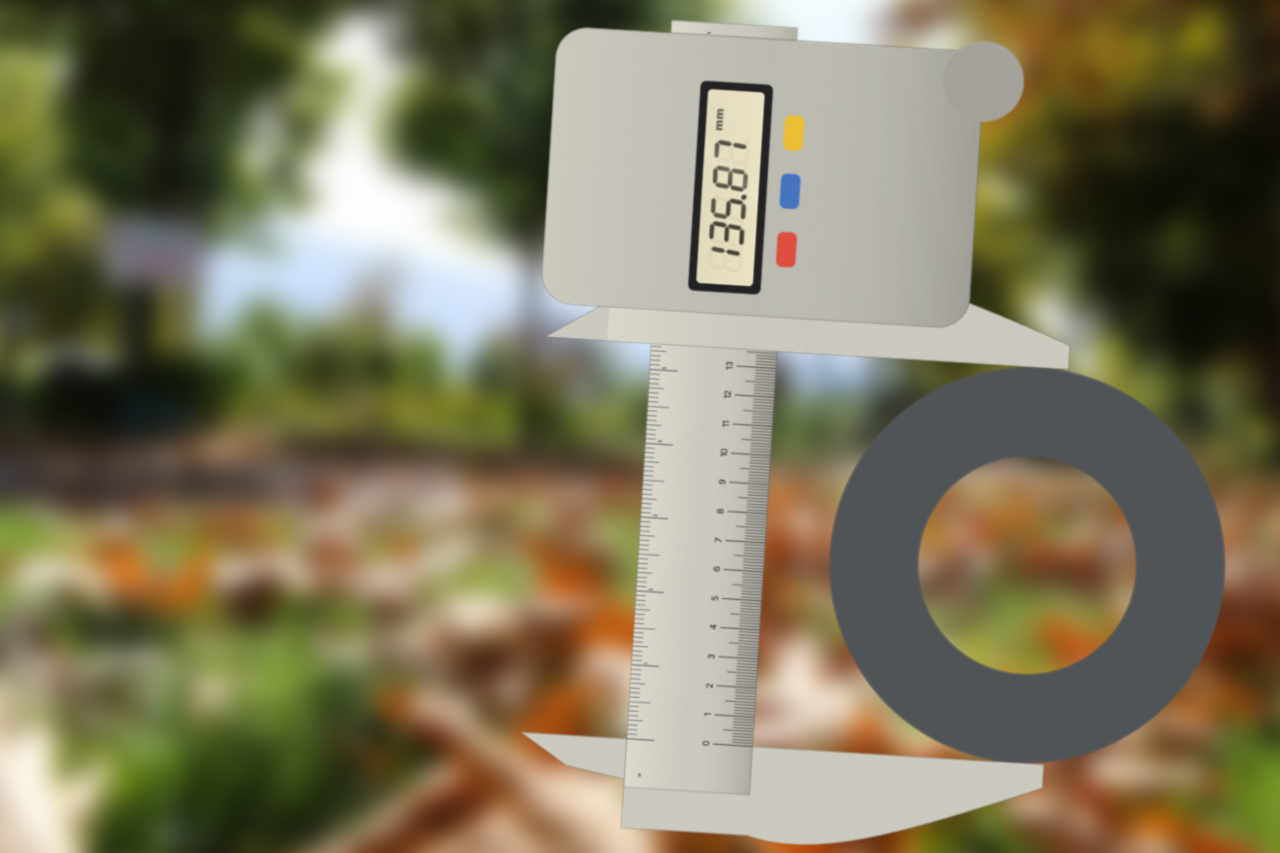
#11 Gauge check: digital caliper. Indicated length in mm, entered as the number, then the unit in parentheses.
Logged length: 135.87 (mm)
